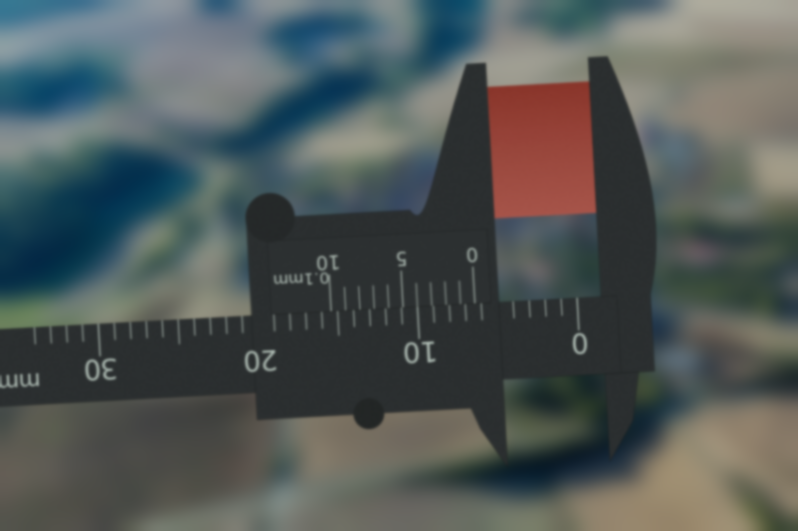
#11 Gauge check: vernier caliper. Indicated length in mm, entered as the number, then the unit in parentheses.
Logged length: 6.4 (mm)
